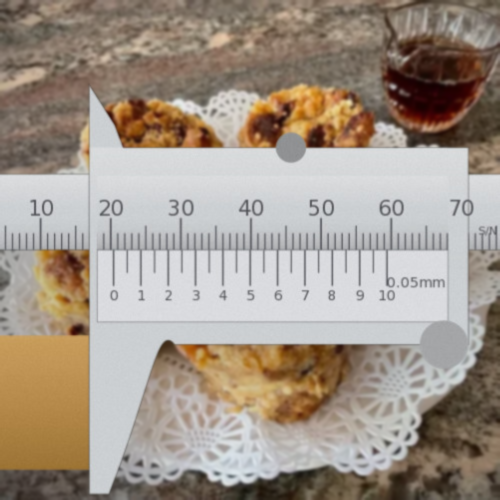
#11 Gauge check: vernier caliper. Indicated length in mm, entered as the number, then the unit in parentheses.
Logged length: 20.4 (mm)
